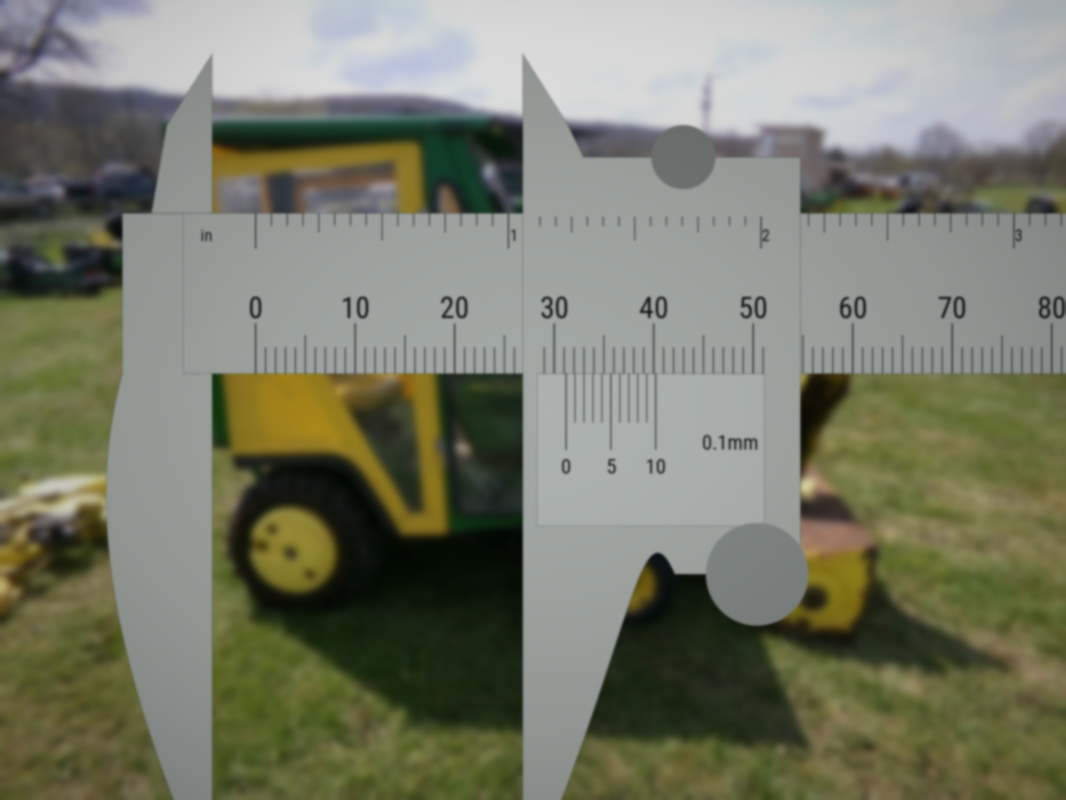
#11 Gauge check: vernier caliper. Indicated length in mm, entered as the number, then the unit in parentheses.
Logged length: 31.2 (mm)
